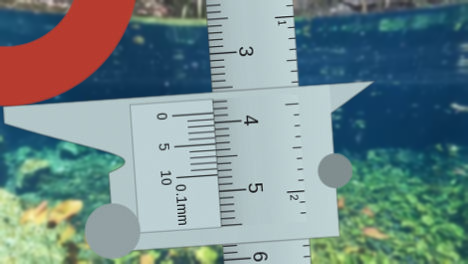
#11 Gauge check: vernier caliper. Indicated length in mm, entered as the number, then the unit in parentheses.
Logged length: 38.6 (mm)
